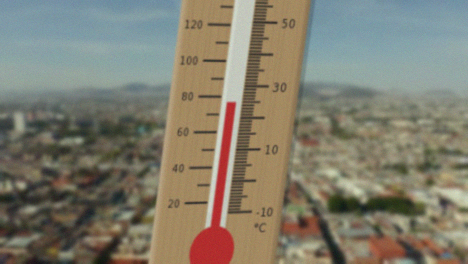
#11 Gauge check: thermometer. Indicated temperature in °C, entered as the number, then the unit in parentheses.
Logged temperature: 25 (°C)
